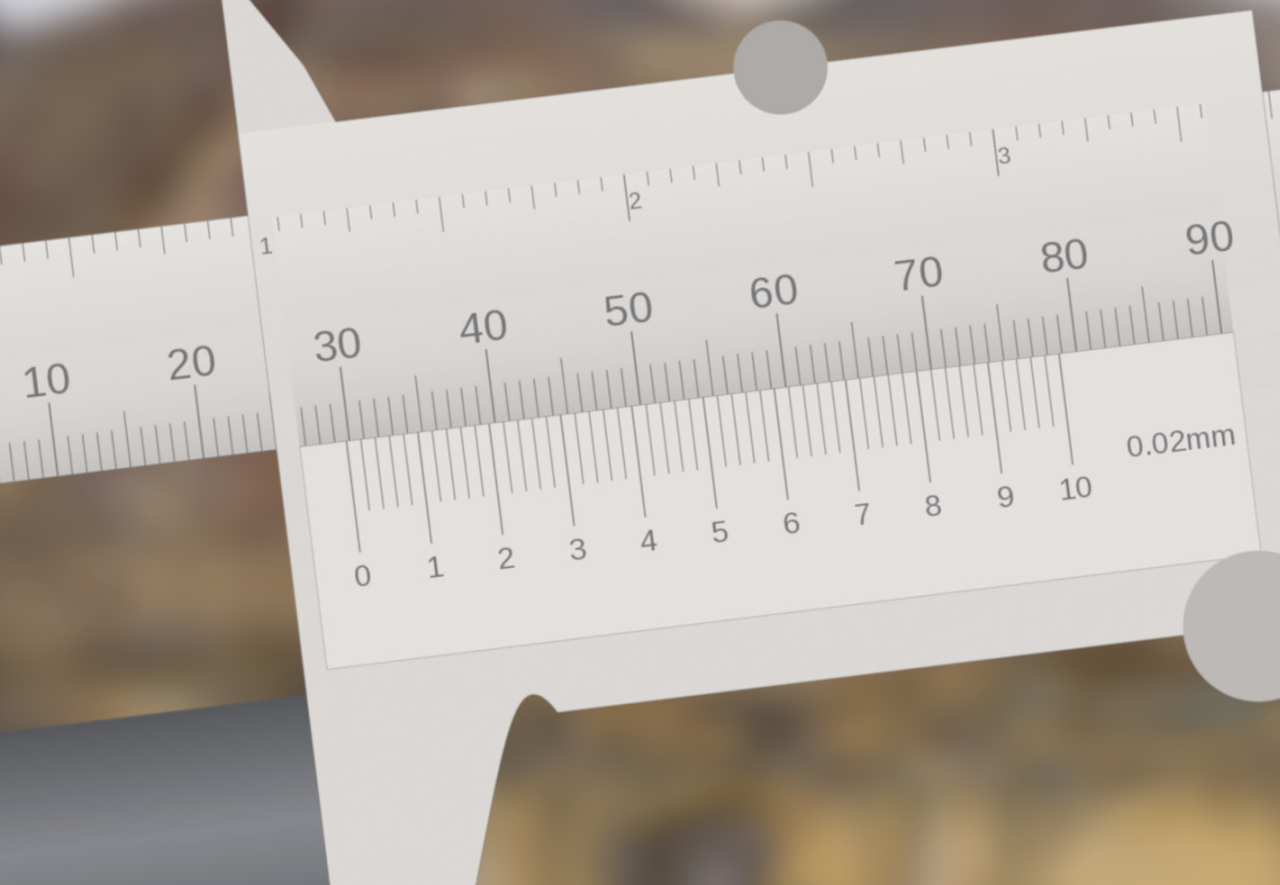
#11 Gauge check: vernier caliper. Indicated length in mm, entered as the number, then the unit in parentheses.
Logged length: 29.8 (mm)
